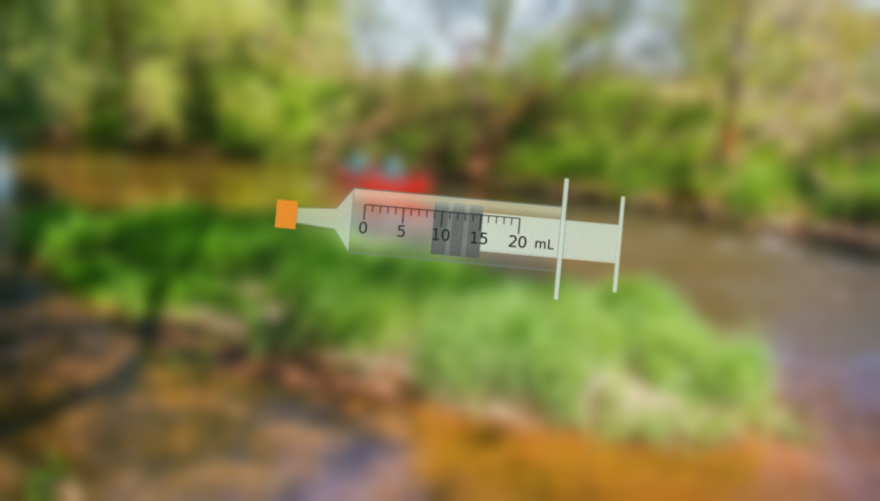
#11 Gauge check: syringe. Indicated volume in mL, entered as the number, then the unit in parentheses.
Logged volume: 9 (mL)
